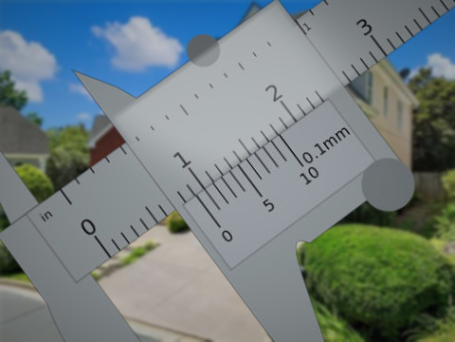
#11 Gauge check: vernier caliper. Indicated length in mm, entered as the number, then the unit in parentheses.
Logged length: 9.1 (mm)
